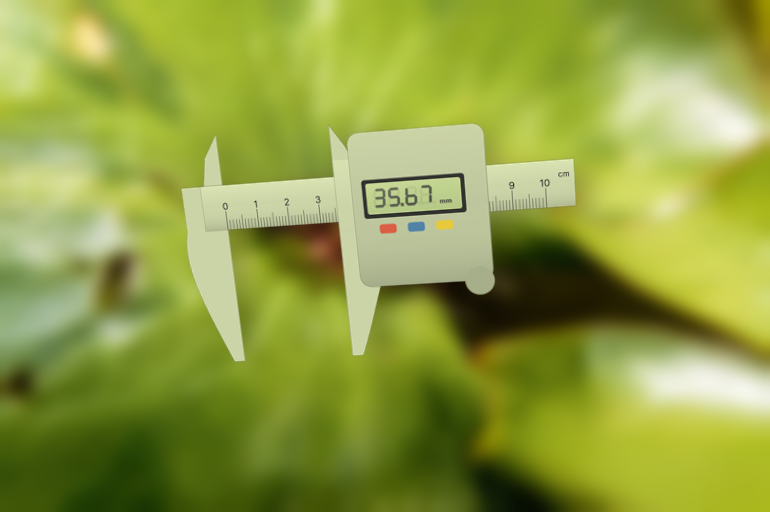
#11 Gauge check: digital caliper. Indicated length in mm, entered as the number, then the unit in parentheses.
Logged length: 35.67 (mm)
